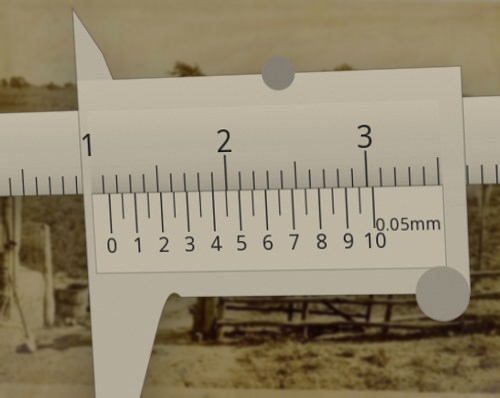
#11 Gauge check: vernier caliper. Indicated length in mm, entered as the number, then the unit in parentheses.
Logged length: 11.4 (mm)
